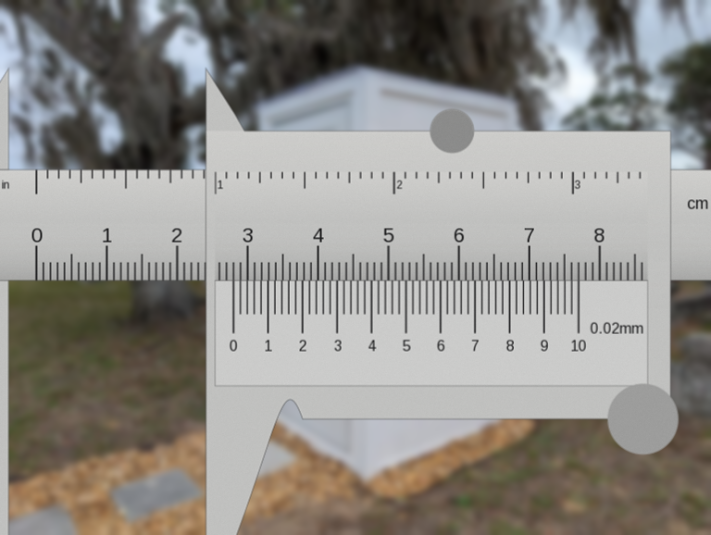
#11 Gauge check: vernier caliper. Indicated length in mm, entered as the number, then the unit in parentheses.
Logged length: 28.0 (mm)
